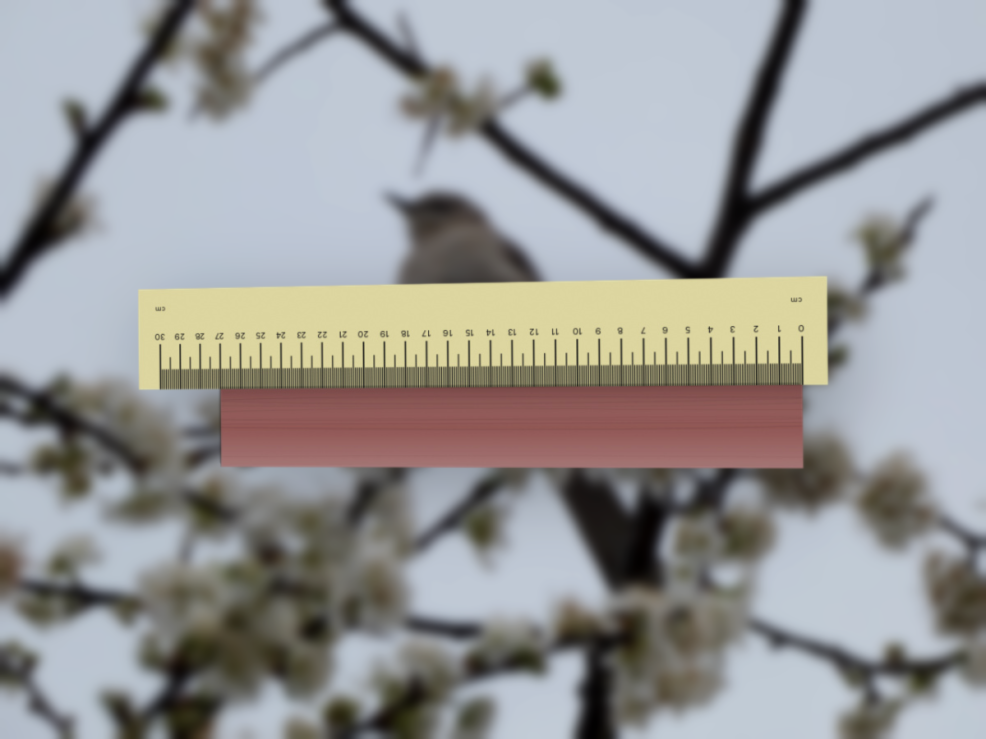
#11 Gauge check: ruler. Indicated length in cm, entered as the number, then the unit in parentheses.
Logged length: 27 (cm)
